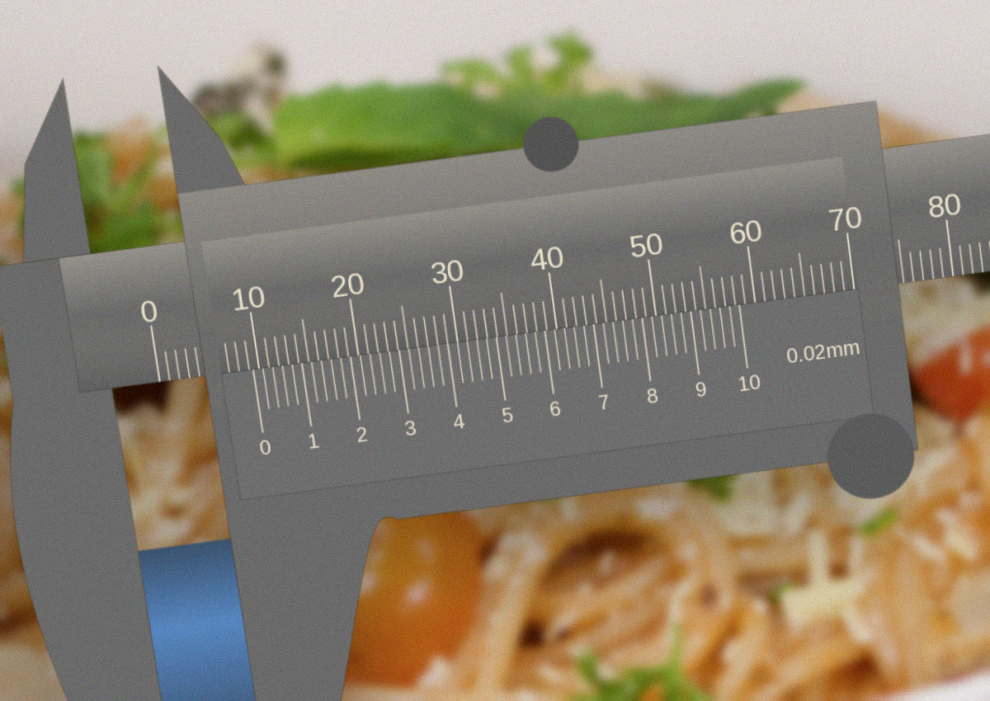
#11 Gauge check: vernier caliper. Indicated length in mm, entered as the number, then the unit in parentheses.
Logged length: 9.4 (mm)
